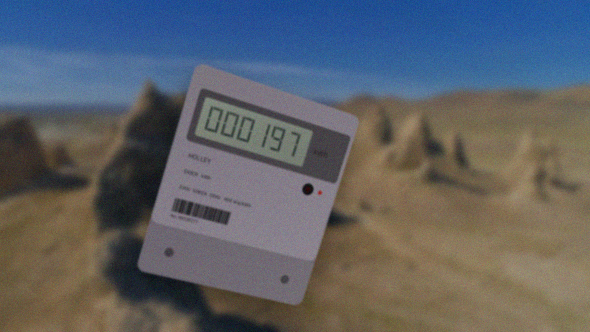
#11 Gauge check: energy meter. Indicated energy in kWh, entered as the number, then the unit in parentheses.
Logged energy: 197 (kWh)
